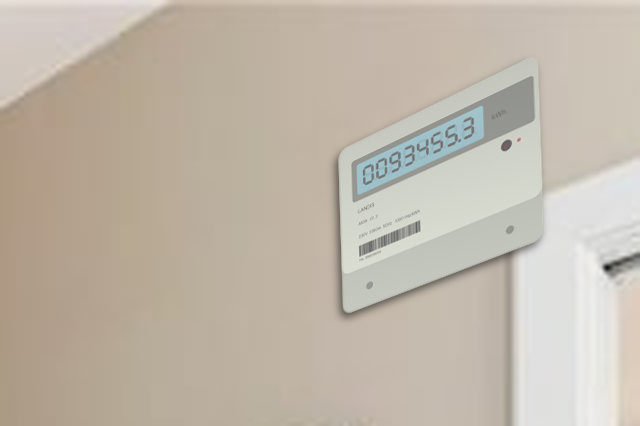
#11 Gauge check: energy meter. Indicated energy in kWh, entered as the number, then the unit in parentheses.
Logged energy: 93455.3 (kWh)
